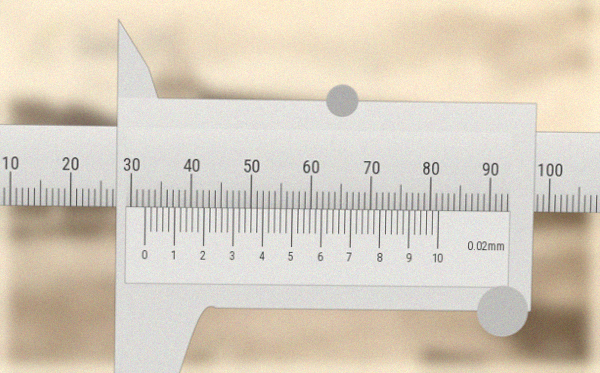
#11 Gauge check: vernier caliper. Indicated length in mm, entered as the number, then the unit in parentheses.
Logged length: 32.4 (mm)
